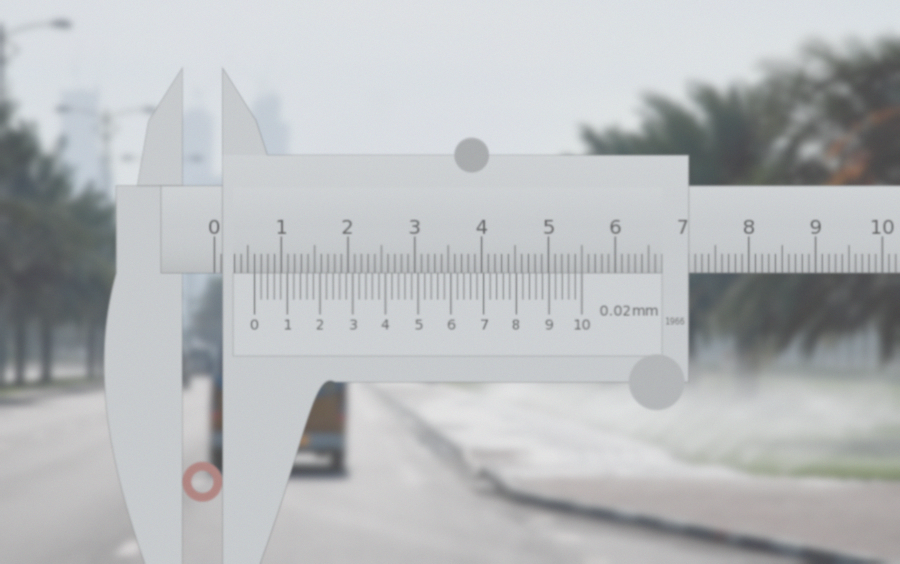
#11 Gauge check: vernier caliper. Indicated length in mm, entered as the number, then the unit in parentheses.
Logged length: 6.0 (mm)
